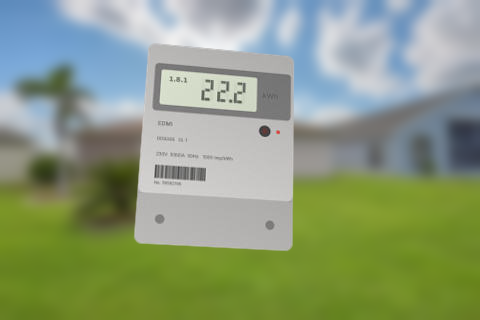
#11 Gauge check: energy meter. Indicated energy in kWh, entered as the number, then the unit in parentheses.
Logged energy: 22.2 (kWh)
